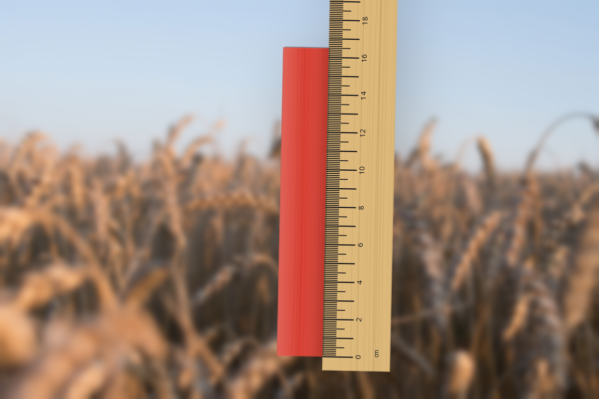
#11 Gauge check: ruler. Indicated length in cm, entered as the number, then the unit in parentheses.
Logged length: 16.5 (cm)
